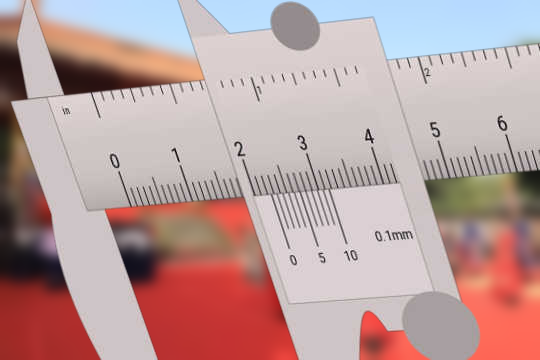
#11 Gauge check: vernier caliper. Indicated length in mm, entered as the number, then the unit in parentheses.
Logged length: 22.6 (mm)
